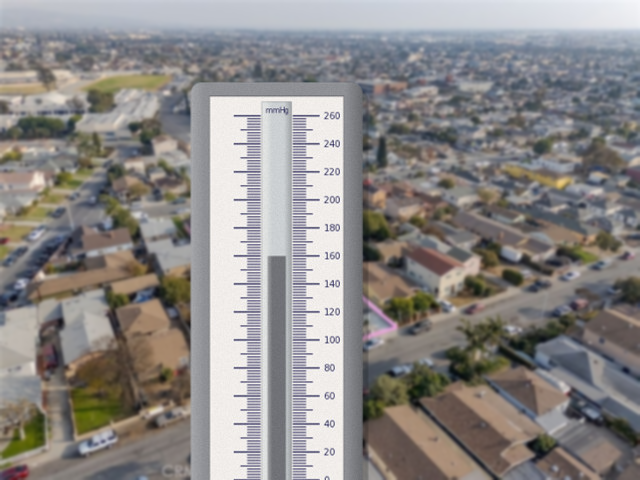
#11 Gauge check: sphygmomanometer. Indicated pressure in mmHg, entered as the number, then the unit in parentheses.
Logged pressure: 160 (mmHg)
